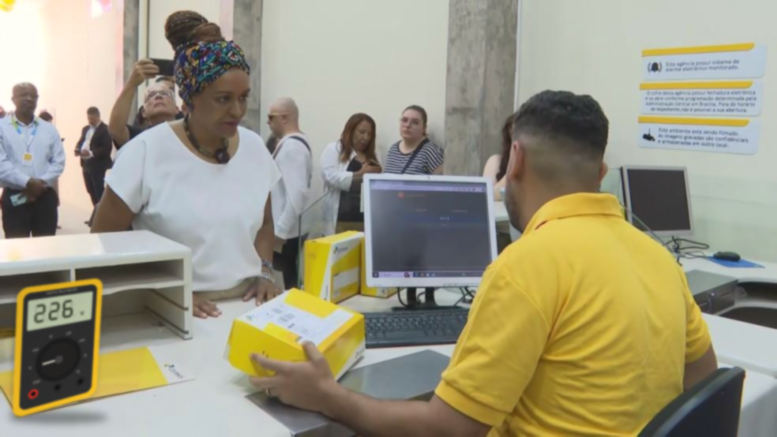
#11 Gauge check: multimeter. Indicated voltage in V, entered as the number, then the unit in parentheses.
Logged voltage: 226 (V)
